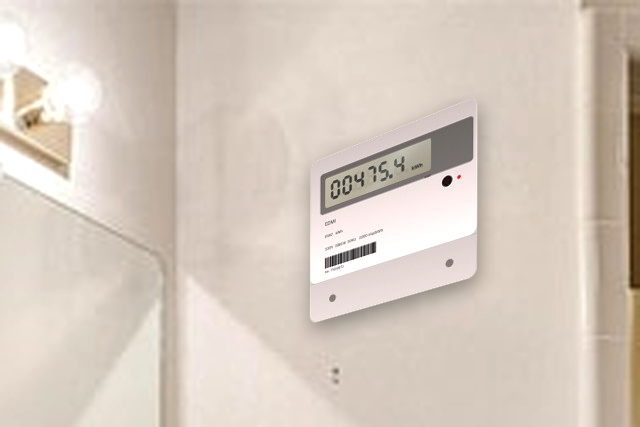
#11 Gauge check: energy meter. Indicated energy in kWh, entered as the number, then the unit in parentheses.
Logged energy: 475.4 (kWh)
